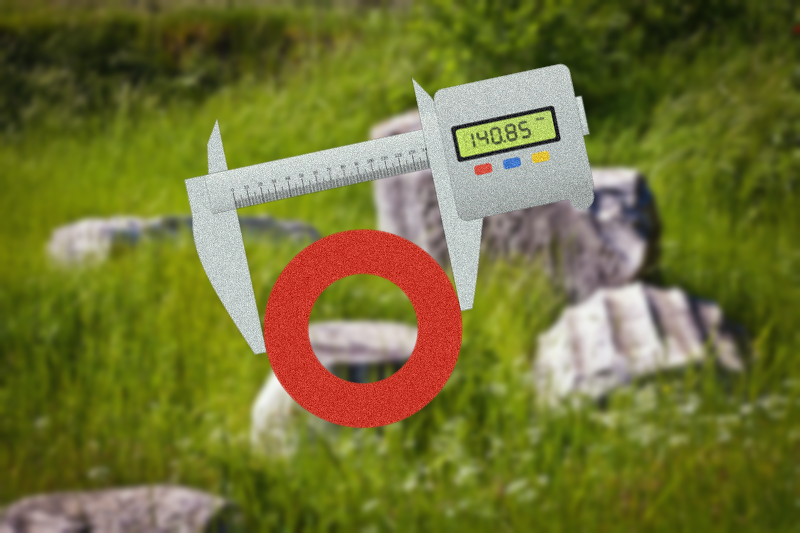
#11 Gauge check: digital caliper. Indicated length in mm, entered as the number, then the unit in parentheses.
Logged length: 140.85 (mm)
